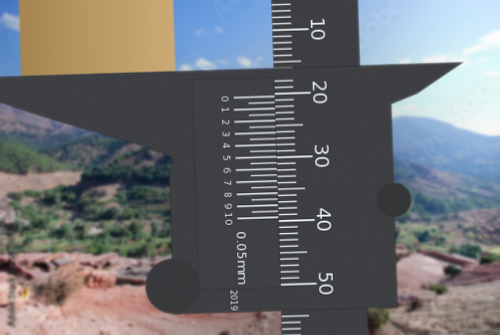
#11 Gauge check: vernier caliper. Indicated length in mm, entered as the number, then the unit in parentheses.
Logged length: 20.4 (mm)
